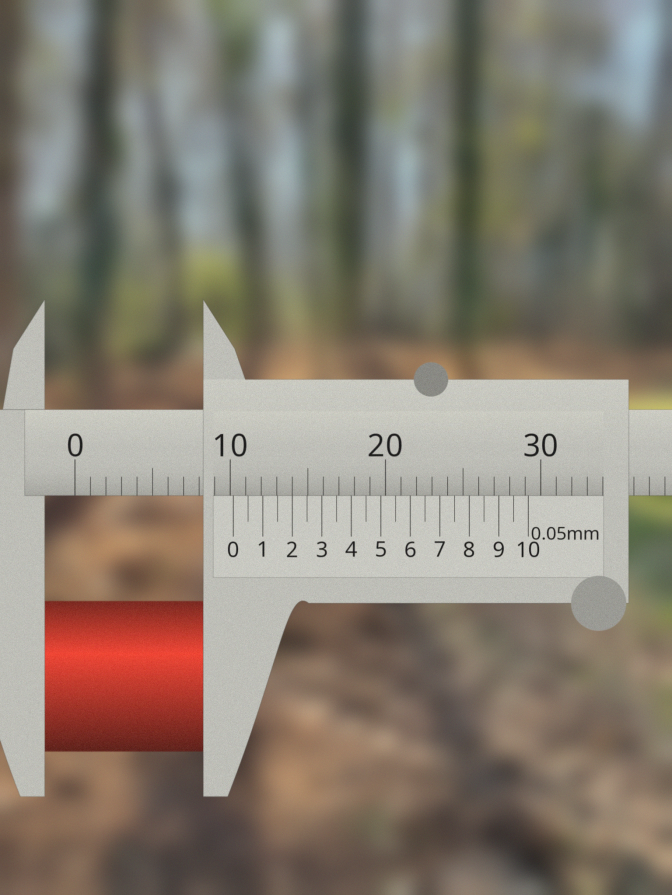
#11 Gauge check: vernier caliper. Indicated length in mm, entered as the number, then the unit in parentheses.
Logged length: 10.2 (mm)
